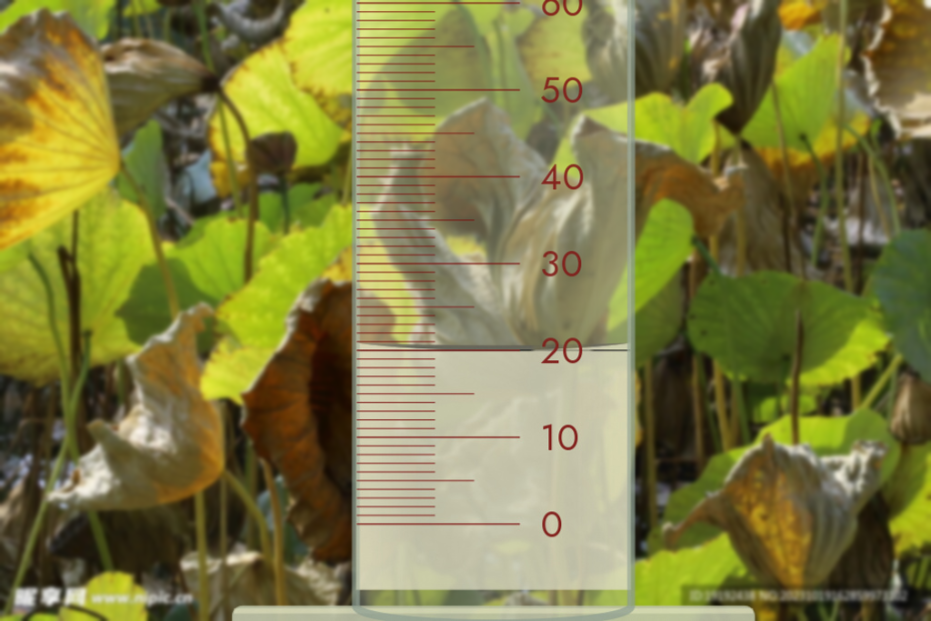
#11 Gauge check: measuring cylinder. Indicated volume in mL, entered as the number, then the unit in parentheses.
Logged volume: 20 (mL)
